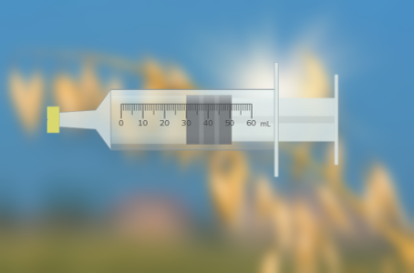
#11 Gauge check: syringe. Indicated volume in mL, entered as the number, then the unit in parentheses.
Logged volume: 30 (mL)
